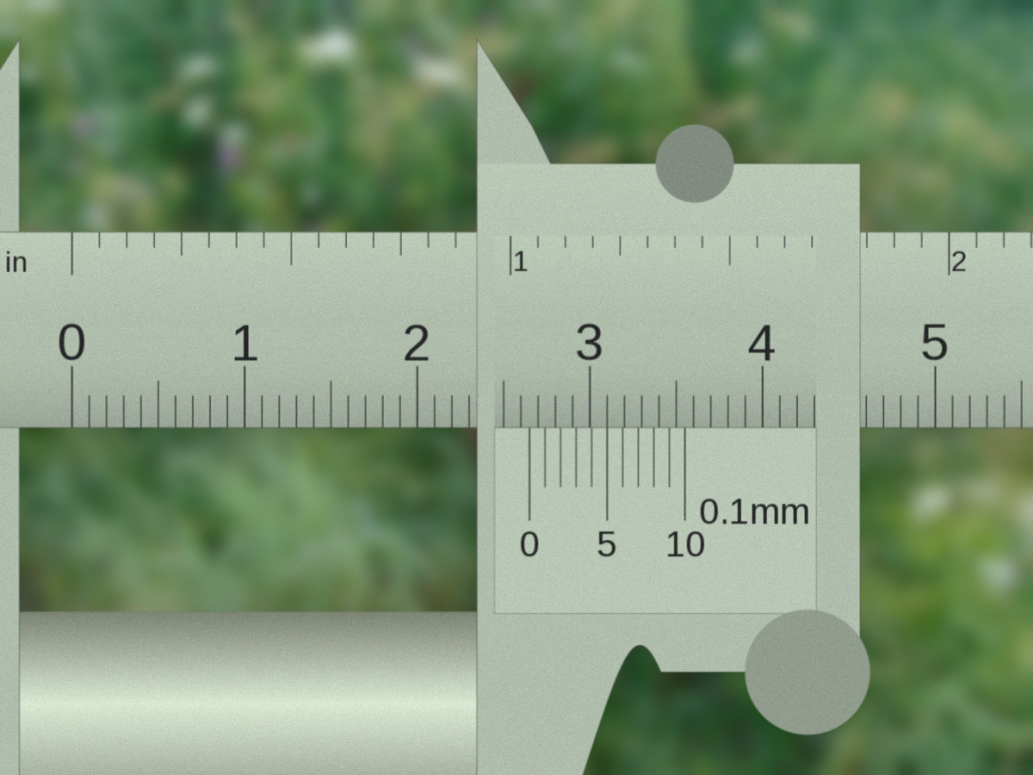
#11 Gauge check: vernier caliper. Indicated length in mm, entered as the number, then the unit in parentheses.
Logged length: 26.5 (mm)
